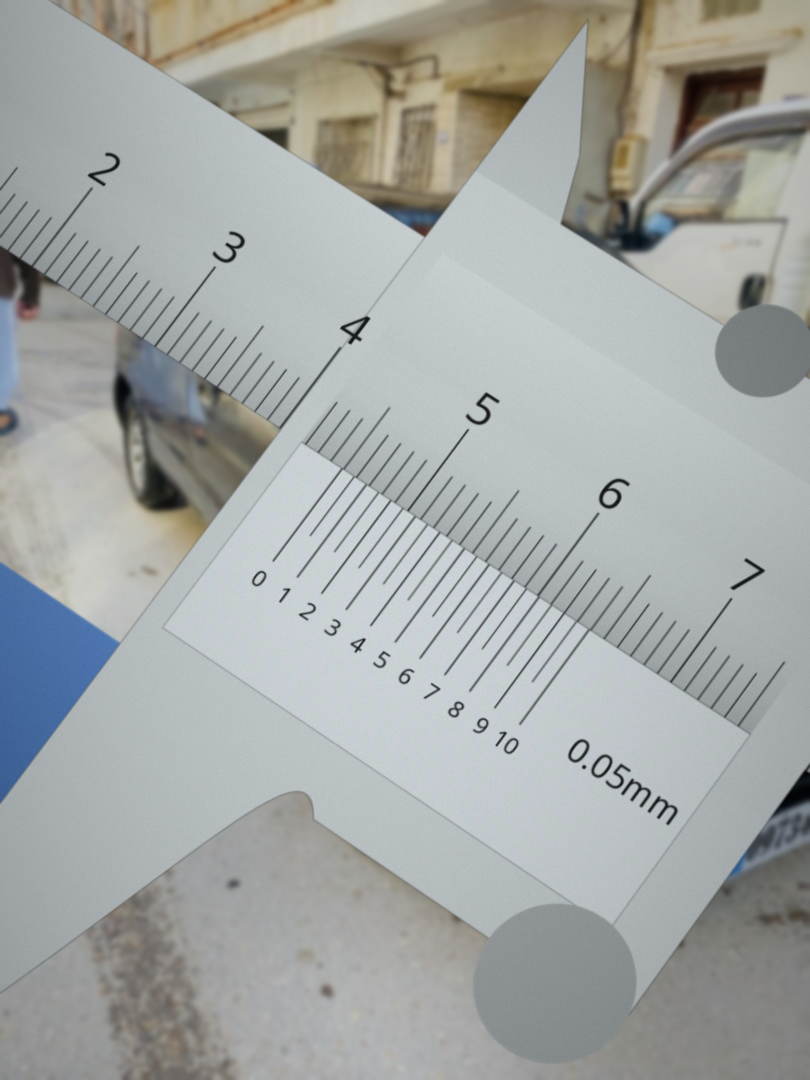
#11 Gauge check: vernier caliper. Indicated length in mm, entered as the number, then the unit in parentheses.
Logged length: 44.9 (mm)
